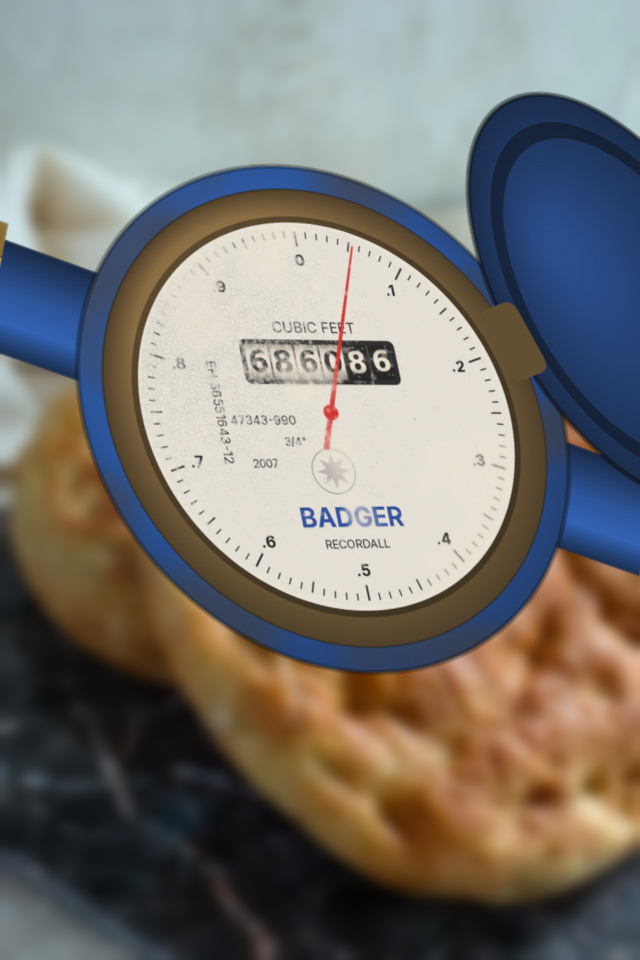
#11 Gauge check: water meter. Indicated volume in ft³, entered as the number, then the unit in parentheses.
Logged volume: 686086.05 (ft³)
